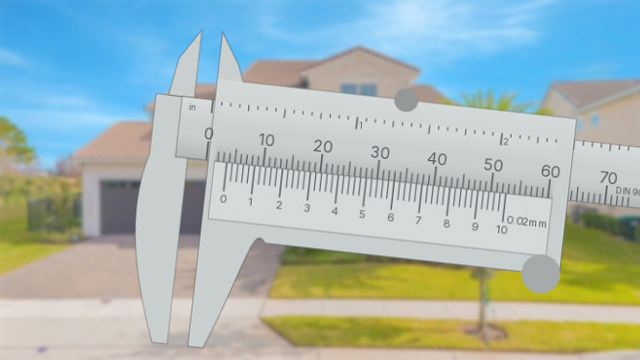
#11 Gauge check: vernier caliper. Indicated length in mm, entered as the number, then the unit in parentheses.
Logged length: 3.6 (mm)
